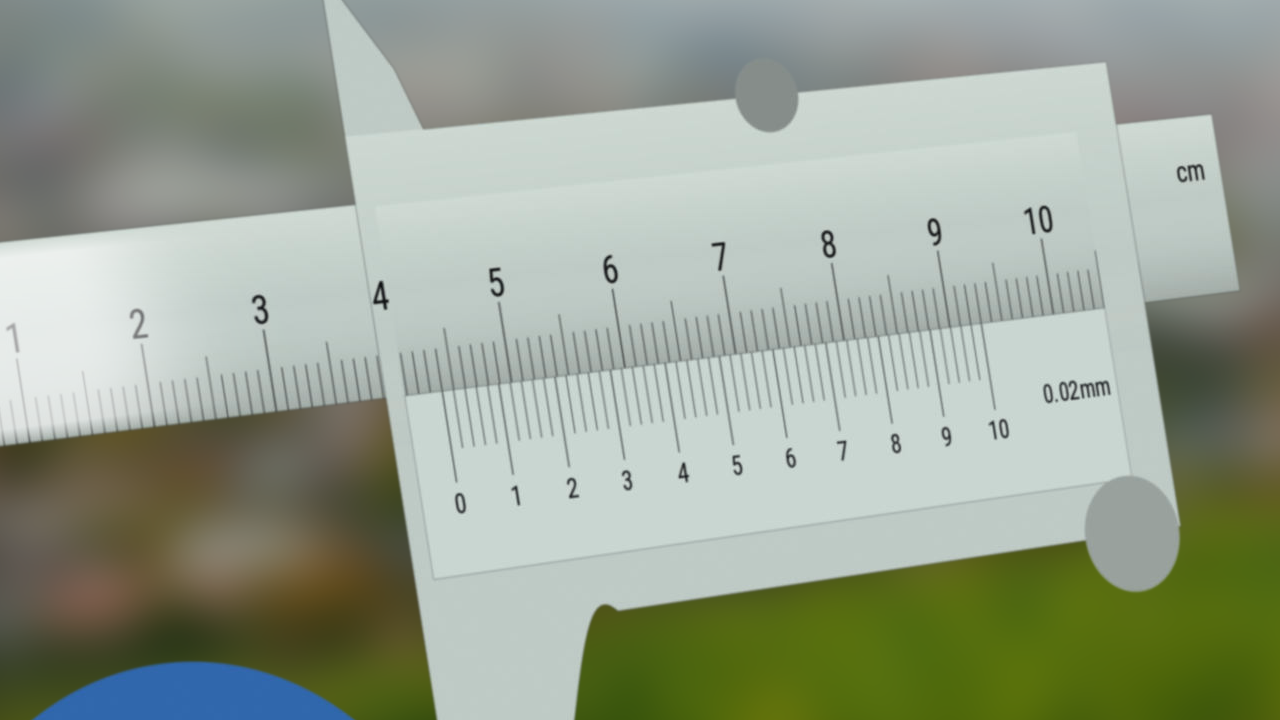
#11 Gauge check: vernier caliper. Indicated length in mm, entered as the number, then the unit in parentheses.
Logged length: 44.0 (mm)
